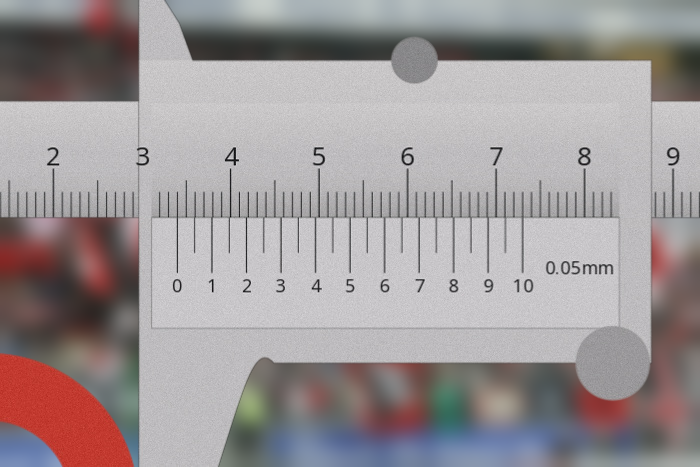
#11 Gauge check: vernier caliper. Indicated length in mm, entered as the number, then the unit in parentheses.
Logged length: 34.0 (mm)
